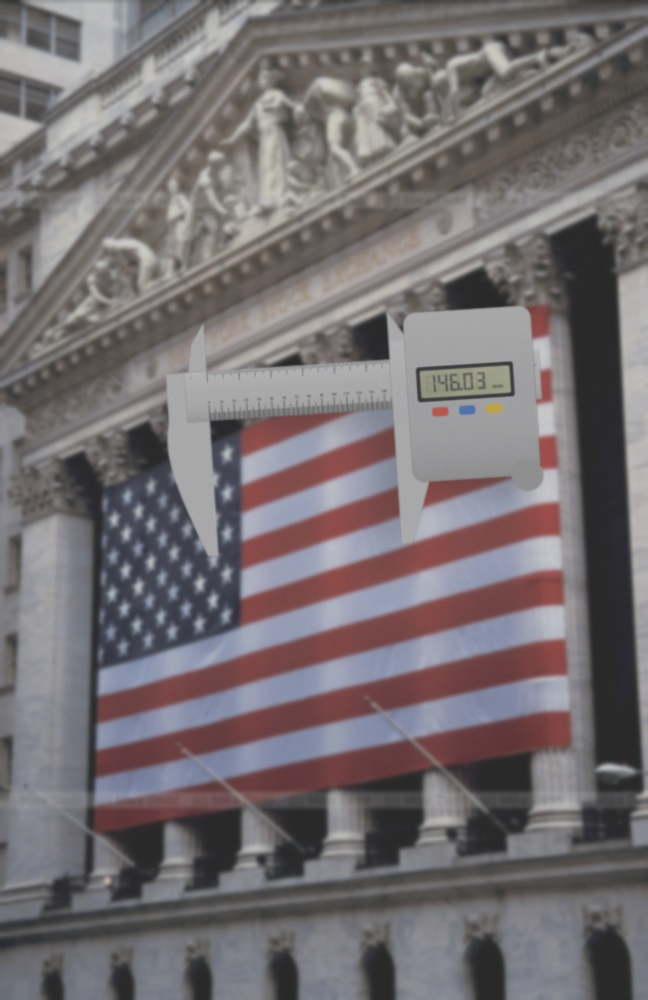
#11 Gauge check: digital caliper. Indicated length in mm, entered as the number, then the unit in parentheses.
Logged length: 146.03 (mm)
